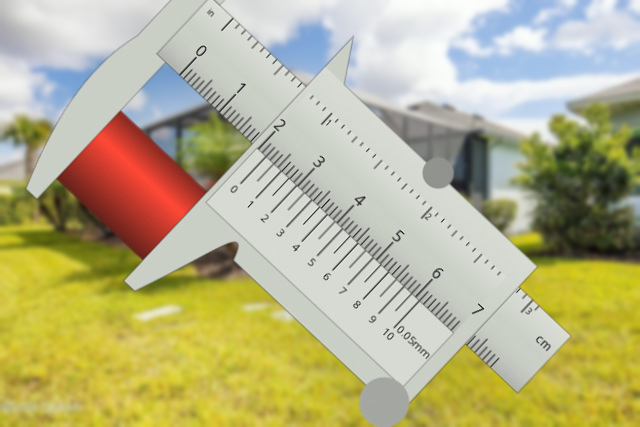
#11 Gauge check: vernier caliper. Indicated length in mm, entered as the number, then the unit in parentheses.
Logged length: 22.0 (mm)
